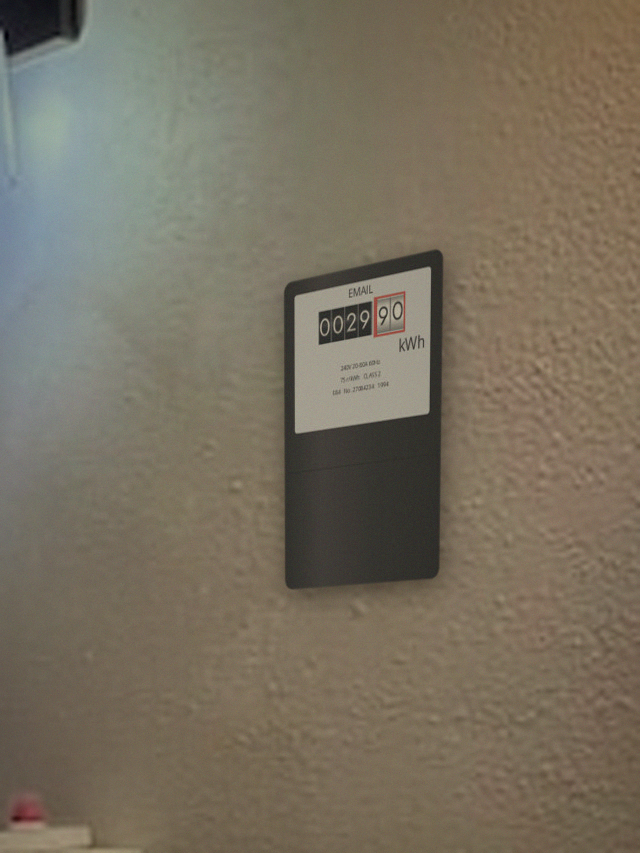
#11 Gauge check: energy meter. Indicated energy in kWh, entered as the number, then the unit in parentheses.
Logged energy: 29.90 (kWh)
